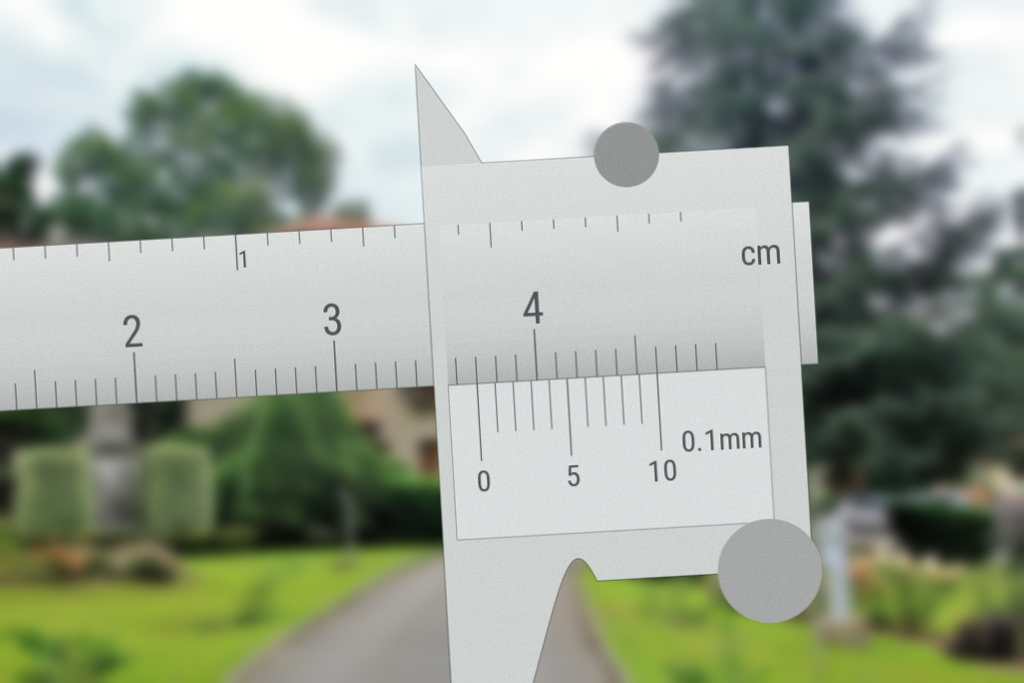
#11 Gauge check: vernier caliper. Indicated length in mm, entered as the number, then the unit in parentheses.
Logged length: 37.0 (mm)
